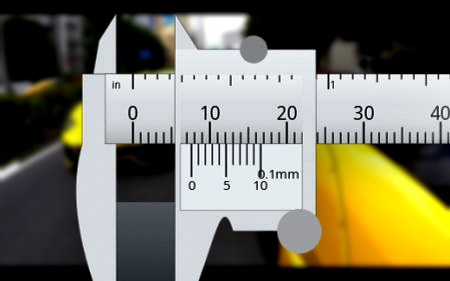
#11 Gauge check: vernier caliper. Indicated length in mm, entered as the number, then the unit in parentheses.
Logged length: 7.6 (mm)
